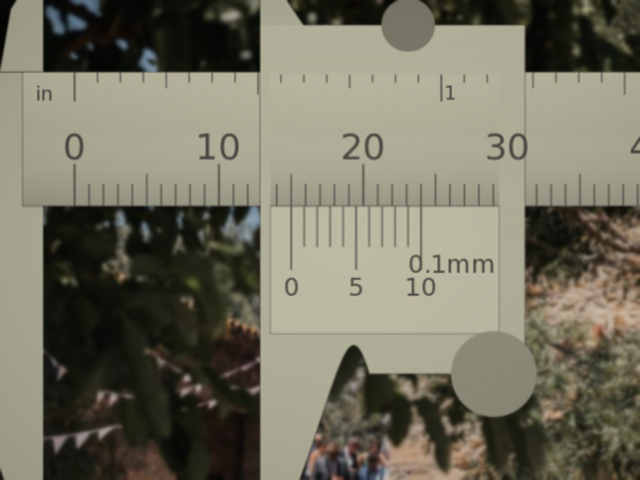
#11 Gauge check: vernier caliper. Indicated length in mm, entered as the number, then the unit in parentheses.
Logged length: 15.0 (mm)
